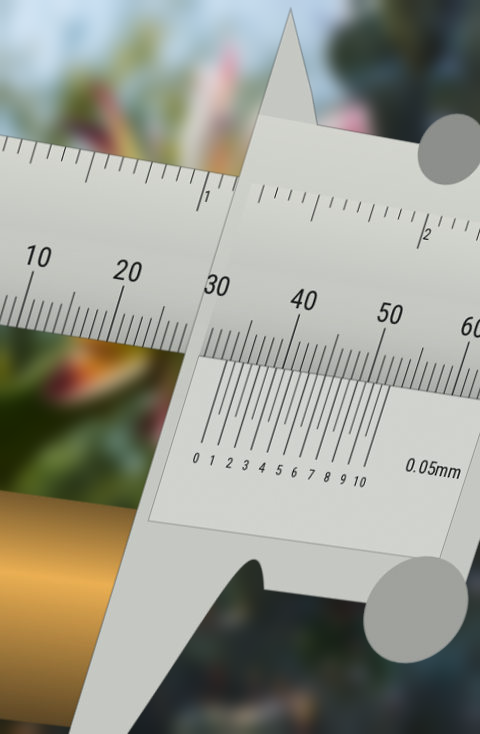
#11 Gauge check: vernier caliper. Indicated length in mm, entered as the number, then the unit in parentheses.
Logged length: 33.6 (mm)
